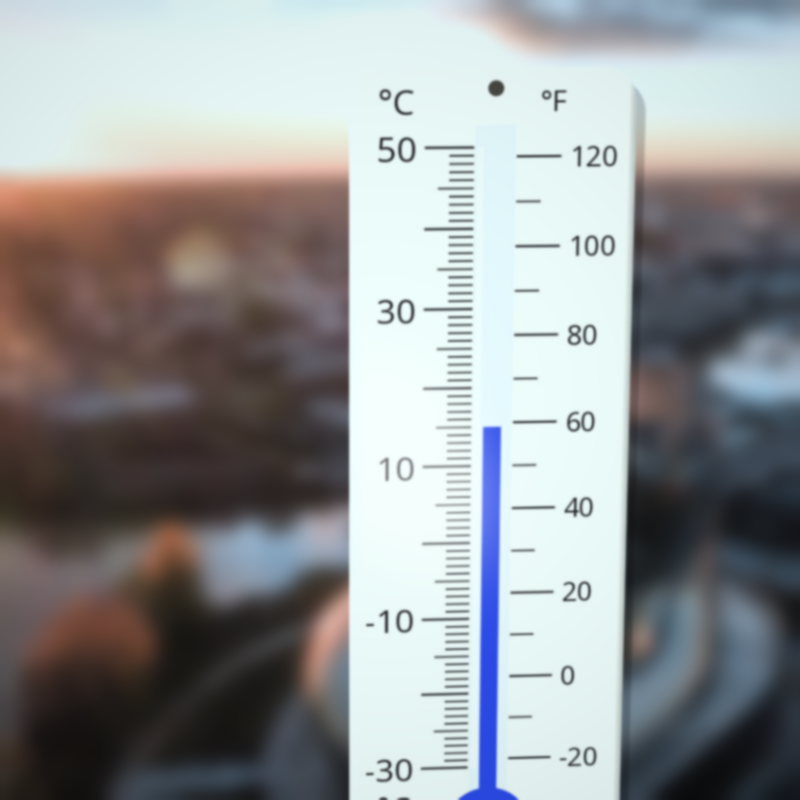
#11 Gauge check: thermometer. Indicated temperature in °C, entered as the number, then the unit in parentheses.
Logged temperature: 15 (°C)
